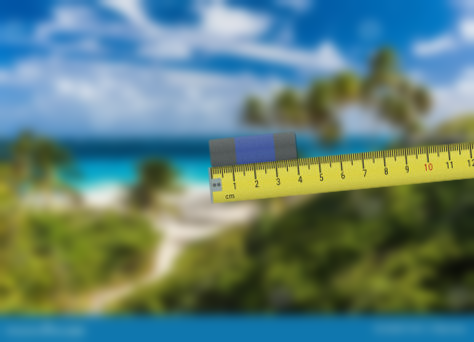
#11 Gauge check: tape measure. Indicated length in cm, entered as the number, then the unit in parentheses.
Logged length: 4 (cm)
